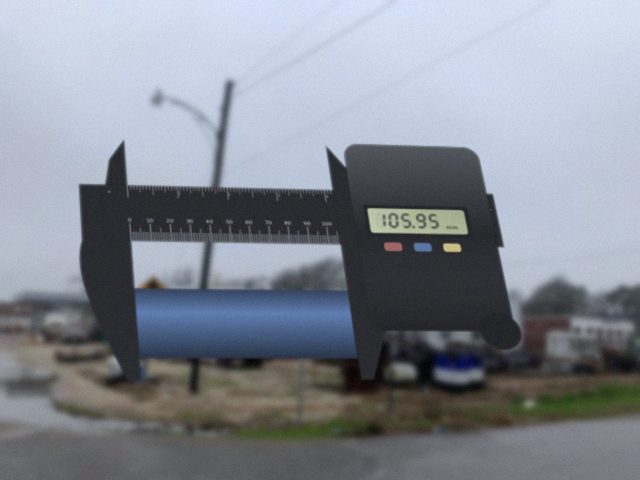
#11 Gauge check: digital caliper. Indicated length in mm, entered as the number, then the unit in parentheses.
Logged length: 105.95 (mm)
